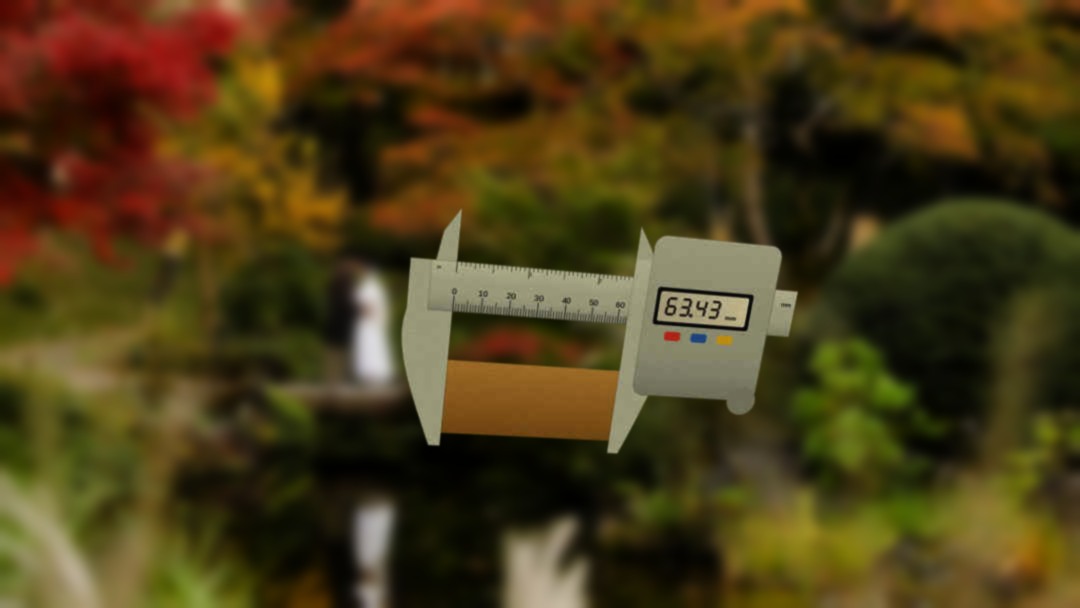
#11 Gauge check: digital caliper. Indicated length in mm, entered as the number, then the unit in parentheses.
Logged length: 63.43 (mm)
